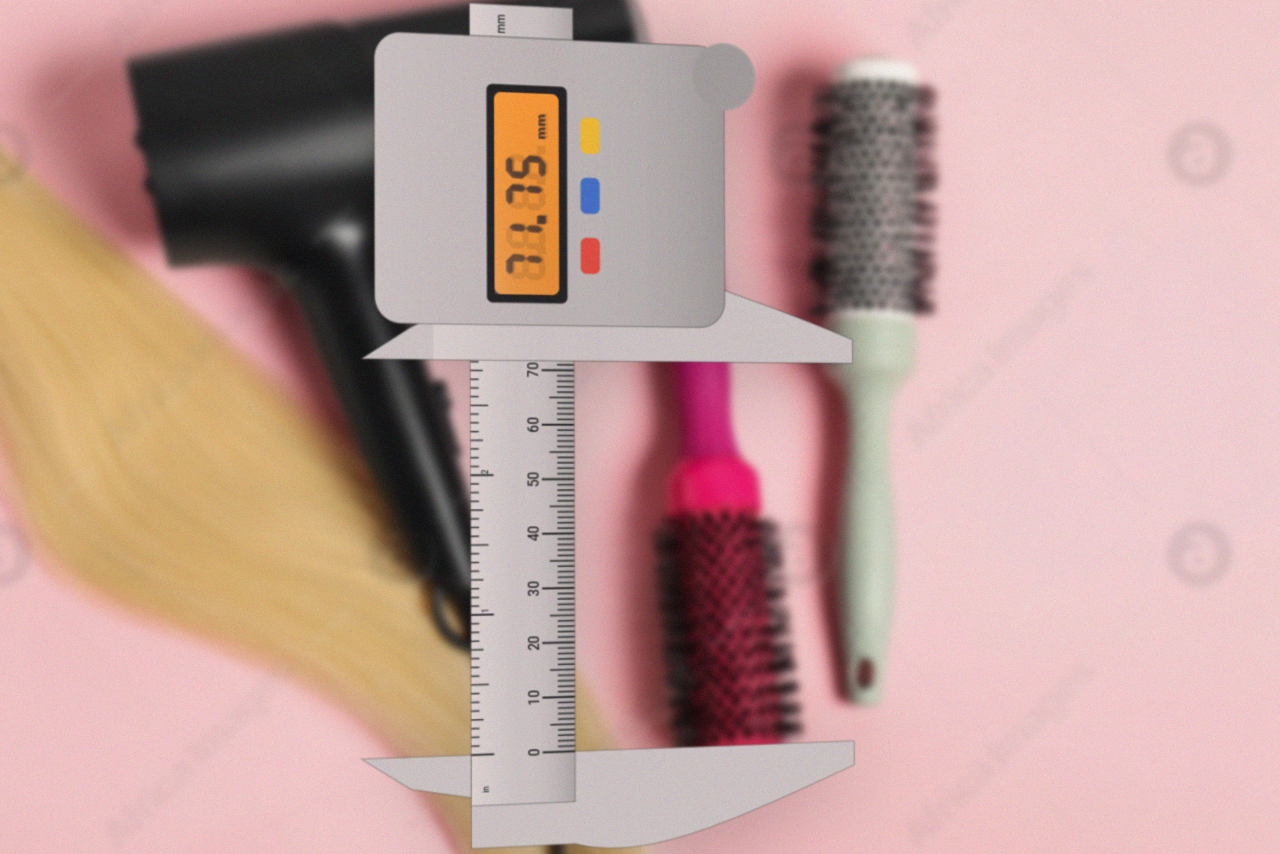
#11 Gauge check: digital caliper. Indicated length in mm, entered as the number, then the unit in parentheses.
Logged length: 71.75 (mm)
